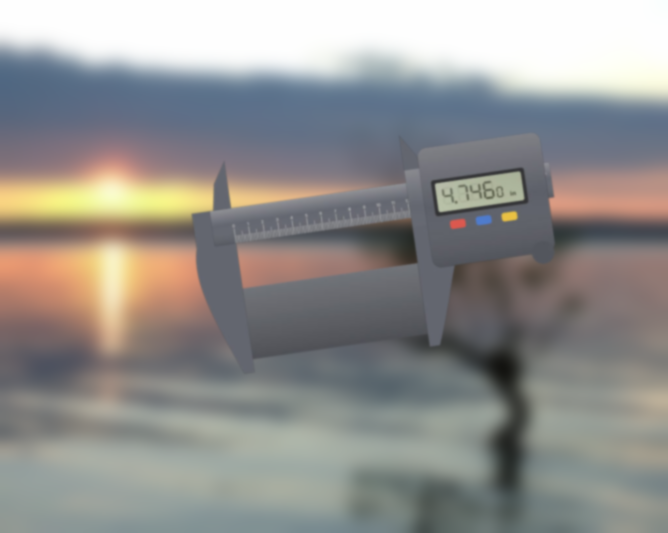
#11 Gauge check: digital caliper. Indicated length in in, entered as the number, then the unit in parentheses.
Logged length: 4.7460 (in)
